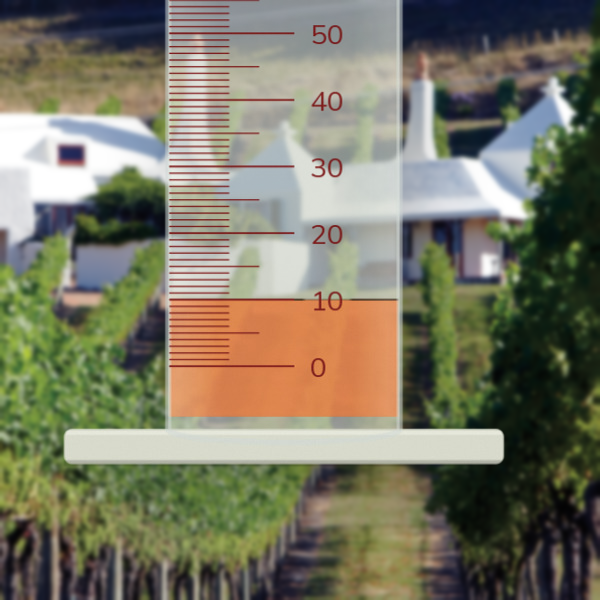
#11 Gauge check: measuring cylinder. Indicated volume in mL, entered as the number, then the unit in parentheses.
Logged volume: 10 (mL)
